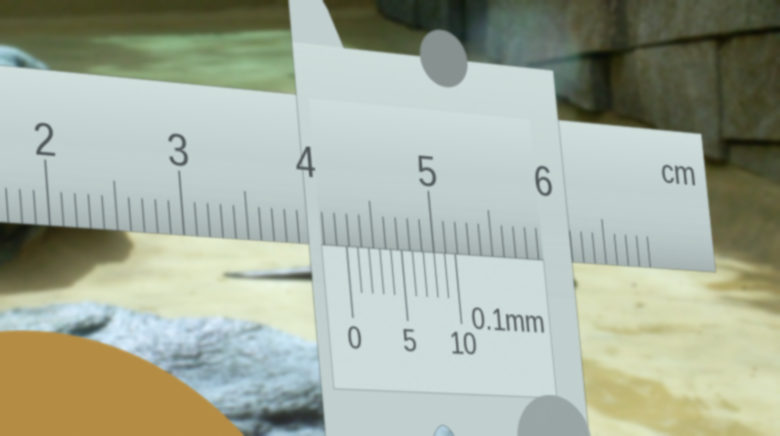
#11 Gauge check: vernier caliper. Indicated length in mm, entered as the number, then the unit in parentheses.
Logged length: 42.8 (mm)
